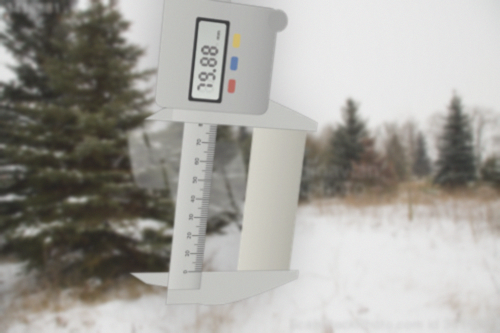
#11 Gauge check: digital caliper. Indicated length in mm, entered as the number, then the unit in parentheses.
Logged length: 79.88 (mm)
